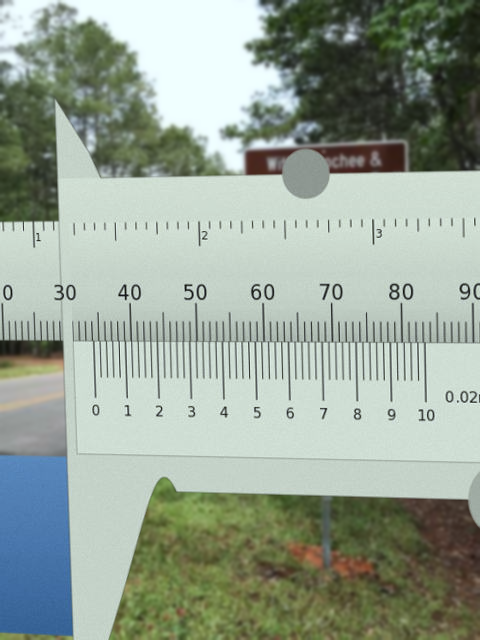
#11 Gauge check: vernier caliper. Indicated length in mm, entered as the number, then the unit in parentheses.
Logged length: 34.2 (mm)
